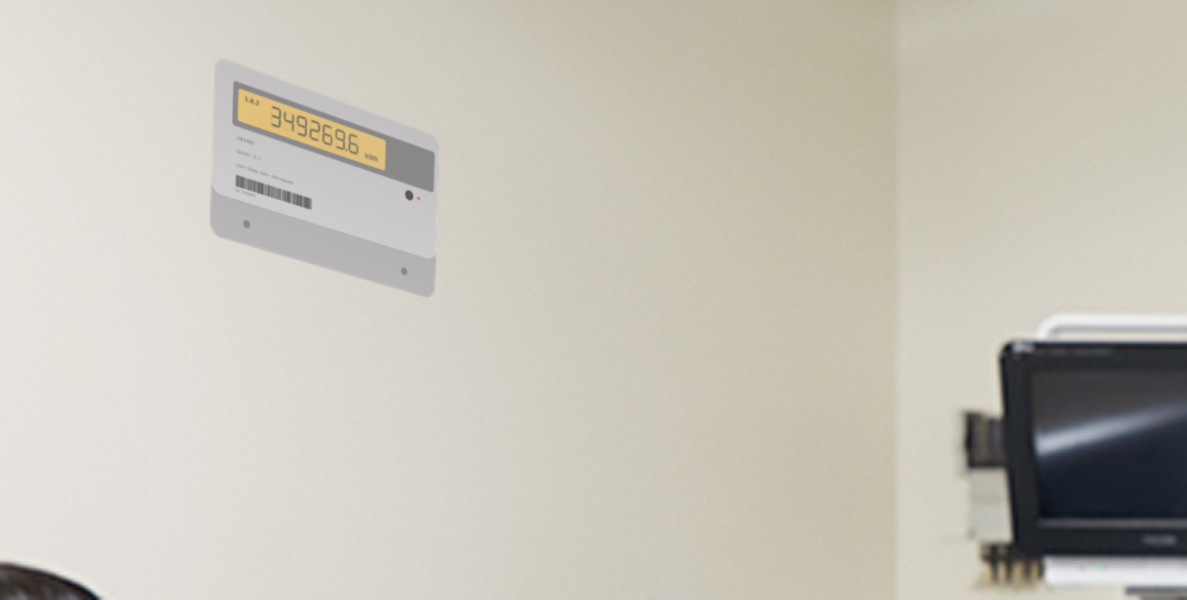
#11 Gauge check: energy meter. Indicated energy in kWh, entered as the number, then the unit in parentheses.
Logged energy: 349269.6 (kWh)
